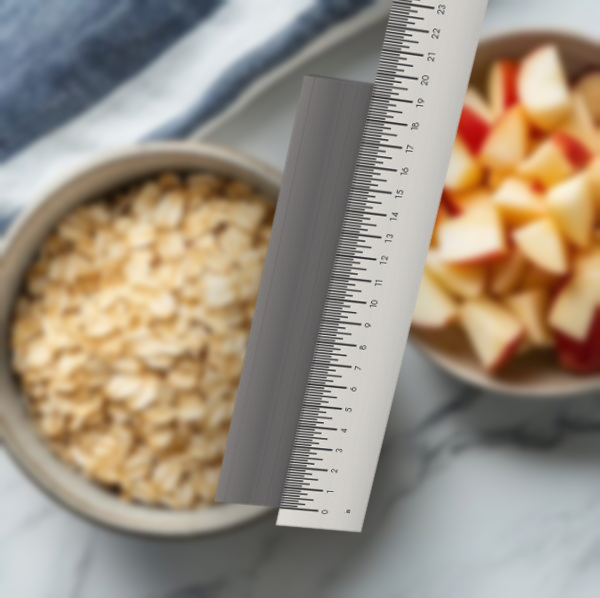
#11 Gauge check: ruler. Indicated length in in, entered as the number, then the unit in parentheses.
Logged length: 19.5 (in)
